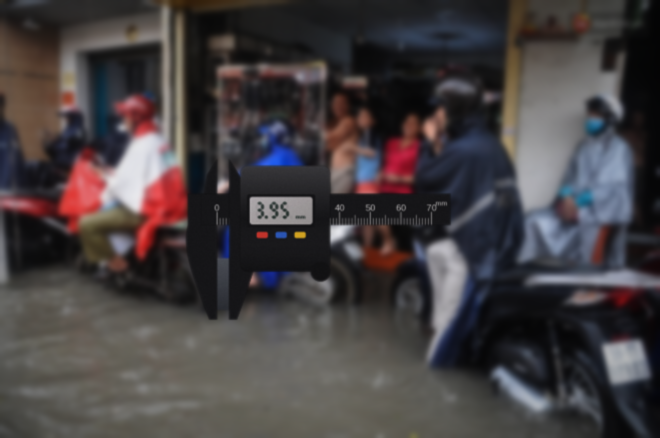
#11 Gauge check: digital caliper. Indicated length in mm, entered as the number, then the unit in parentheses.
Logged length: 3.95 (mm)
